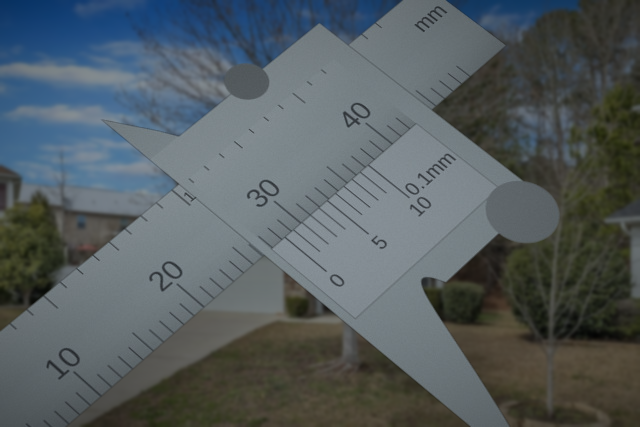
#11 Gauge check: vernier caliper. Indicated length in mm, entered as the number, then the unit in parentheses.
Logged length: 28.3 (mm)
